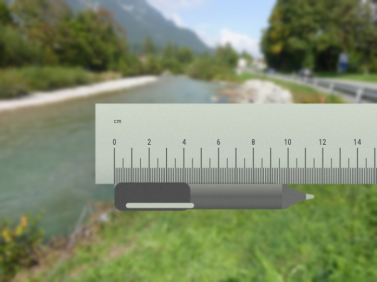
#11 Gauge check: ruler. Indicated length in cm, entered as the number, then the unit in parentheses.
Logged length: 11.5 (cm)
